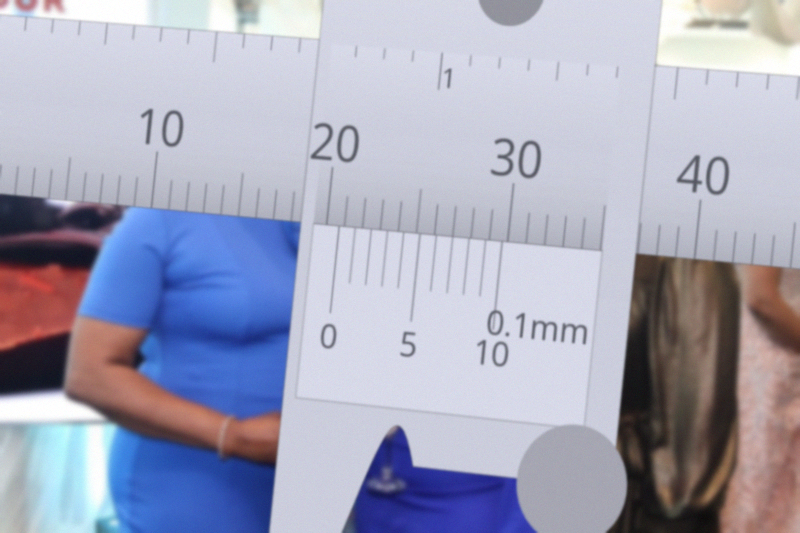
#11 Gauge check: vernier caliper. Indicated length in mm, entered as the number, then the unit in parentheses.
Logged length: 20.7 (mm)
